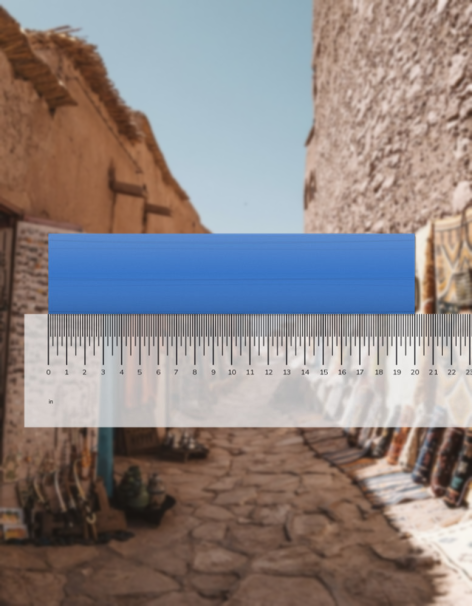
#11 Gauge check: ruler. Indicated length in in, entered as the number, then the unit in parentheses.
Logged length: 20 (in)
